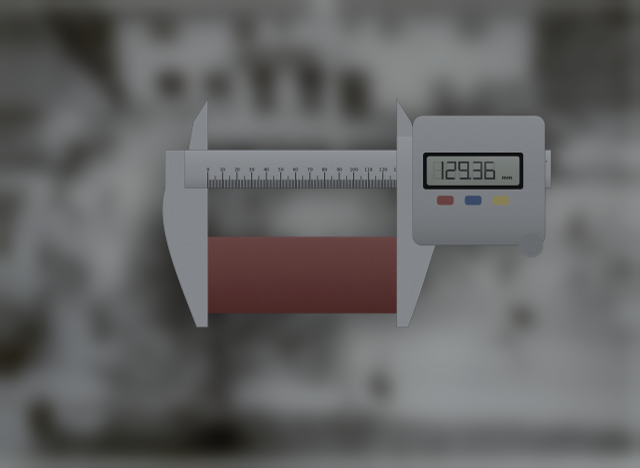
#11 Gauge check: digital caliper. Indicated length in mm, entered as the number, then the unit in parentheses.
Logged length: 129.36 (mm)
